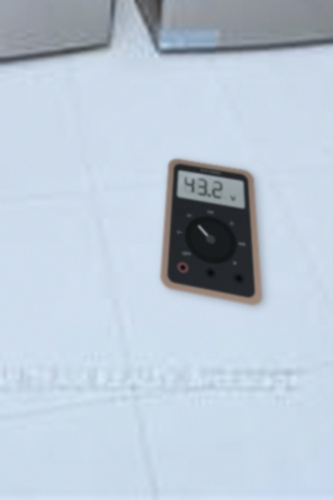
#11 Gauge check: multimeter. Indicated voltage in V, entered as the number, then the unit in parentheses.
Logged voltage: 43.2 (V)
